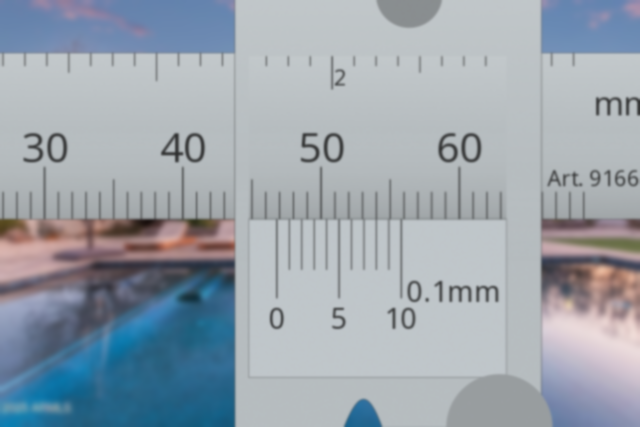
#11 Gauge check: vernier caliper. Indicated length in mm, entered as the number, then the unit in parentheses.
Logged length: 46.8 (mm)
